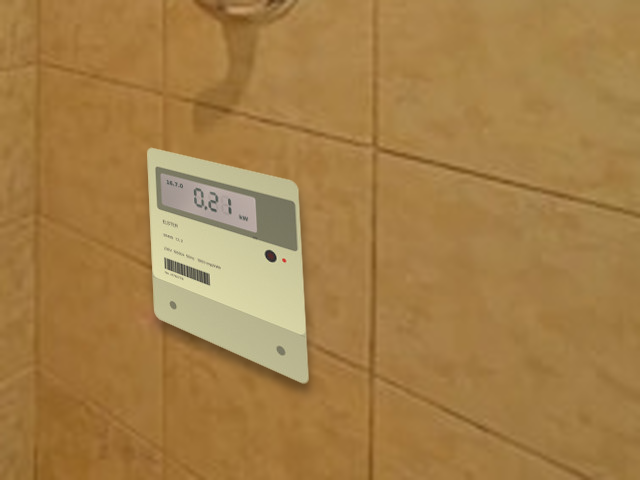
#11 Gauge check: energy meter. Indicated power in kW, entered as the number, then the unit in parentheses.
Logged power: 0.21 (kW)
